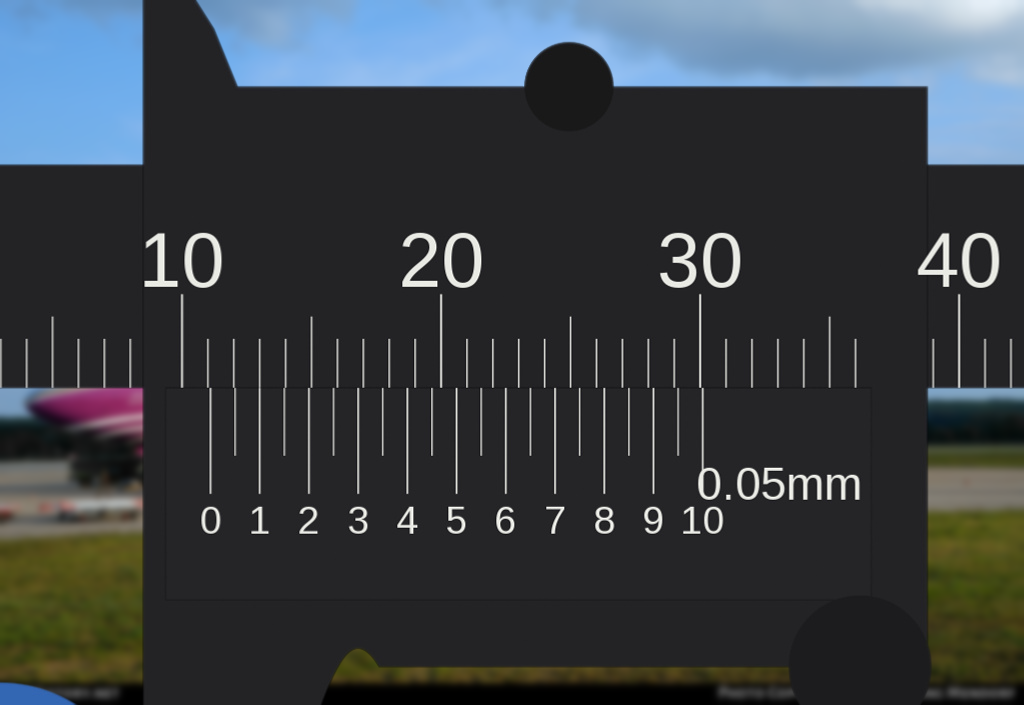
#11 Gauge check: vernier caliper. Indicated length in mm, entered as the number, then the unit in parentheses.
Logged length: 11.10 (mm)
